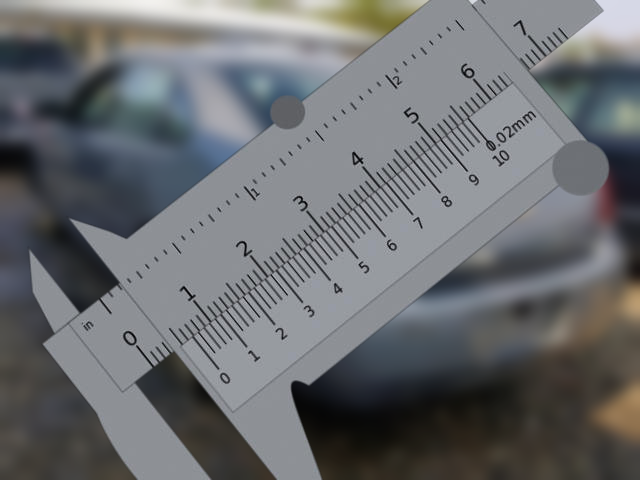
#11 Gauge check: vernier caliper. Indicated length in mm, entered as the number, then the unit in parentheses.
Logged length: 6.8 (mm)
